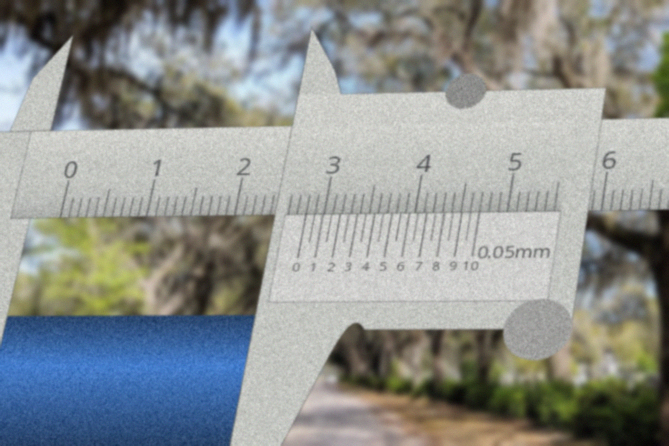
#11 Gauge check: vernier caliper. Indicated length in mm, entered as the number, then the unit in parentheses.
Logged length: 28.0 (mm)
